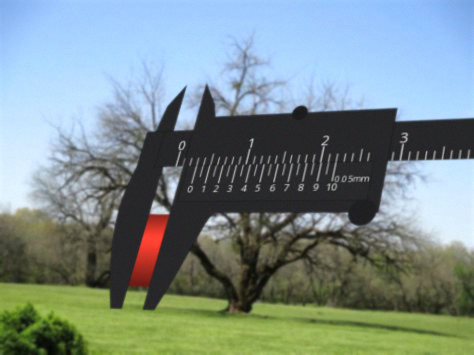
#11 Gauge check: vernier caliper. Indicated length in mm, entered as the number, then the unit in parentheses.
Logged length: 3.0 (mm)
